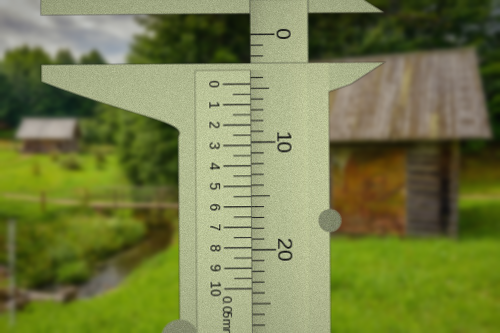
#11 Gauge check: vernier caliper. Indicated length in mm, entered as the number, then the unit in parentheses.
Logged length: 4.6 (mm)
